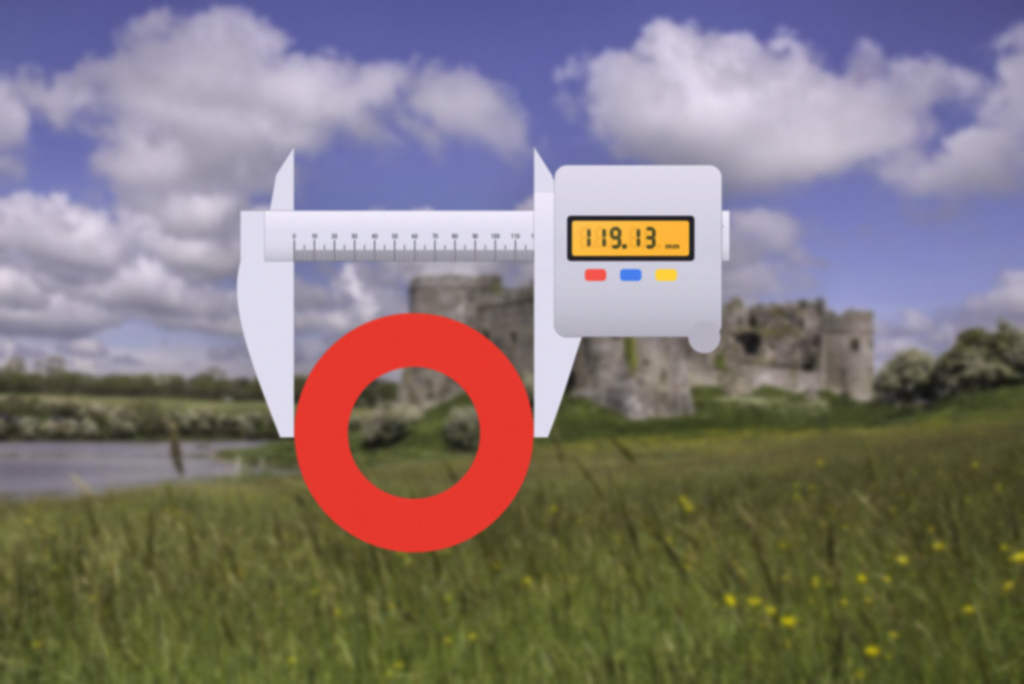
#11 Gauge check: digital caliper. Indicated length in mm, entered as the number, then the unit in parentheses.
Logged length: 119.13 (mm)
